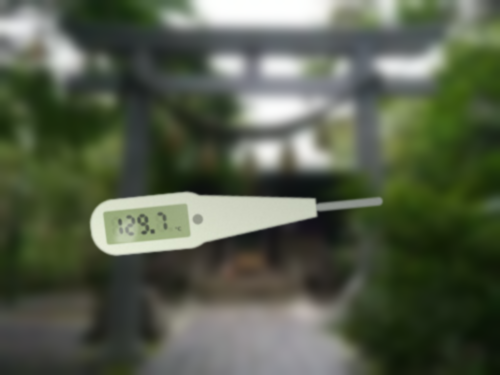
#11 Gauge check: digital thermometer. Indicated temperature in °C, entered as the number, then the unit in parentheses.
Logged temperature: 129.7 (°C)
